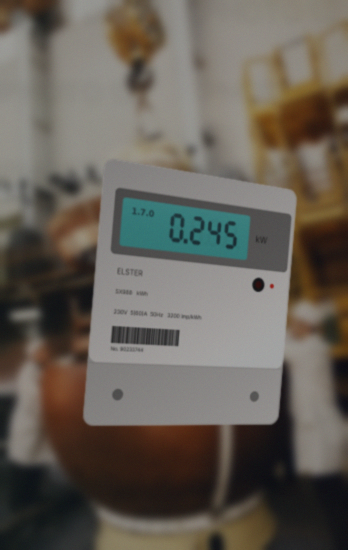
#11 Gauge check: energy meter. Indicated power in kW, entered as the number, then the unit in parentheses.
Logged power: 0.245 (kW)
